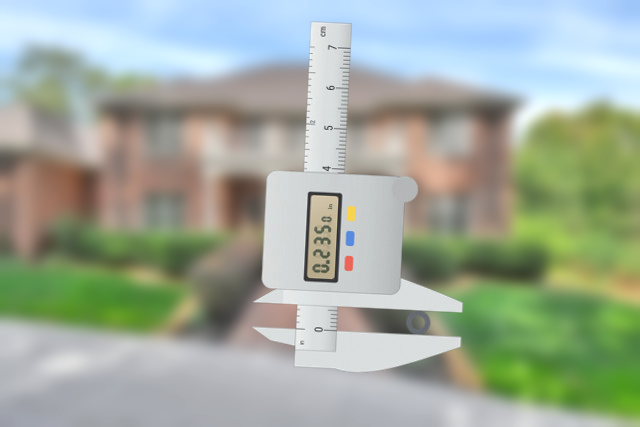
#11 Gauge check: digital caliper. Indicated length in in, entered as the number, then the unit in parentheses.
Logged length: 0.2350 (in)
